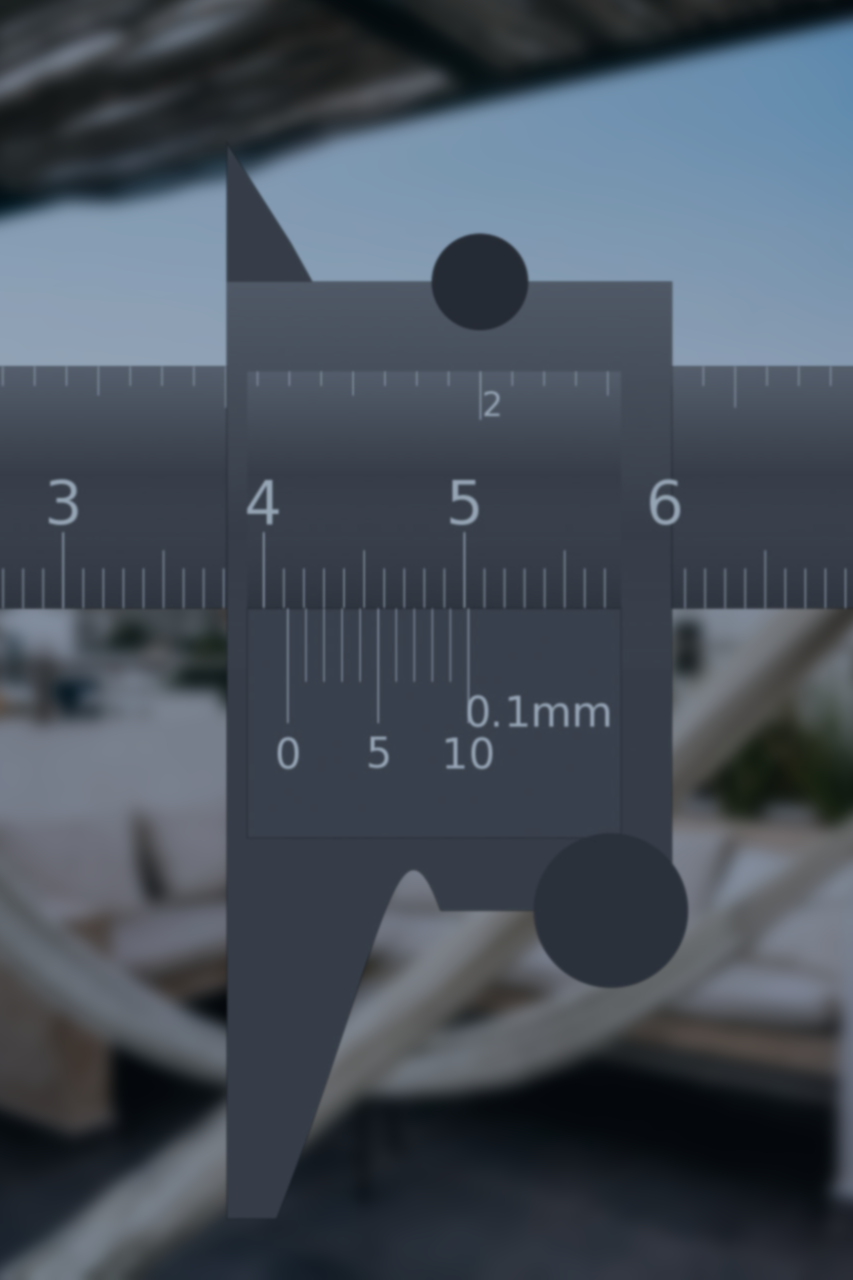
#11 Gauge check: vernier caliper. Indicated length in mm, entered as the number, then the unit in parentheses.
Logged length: 41.2 (mm)
